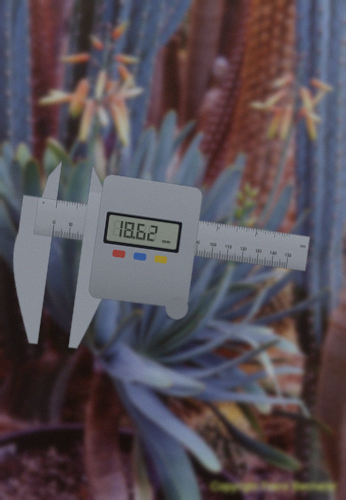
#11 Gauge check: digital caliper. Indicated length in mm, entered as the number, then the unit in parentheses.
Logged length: 18.62 (mm)
